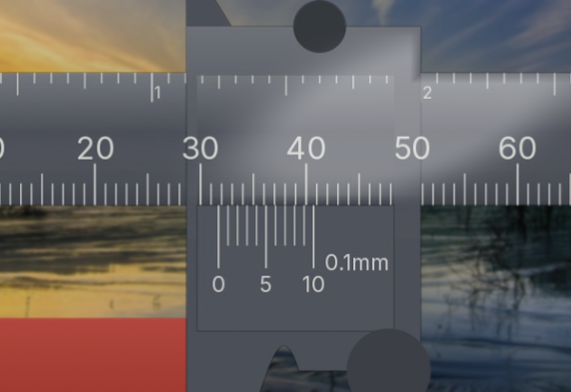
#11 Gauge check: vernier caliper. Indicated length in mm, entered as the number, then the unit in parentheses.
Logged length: 31.7 (mm)
